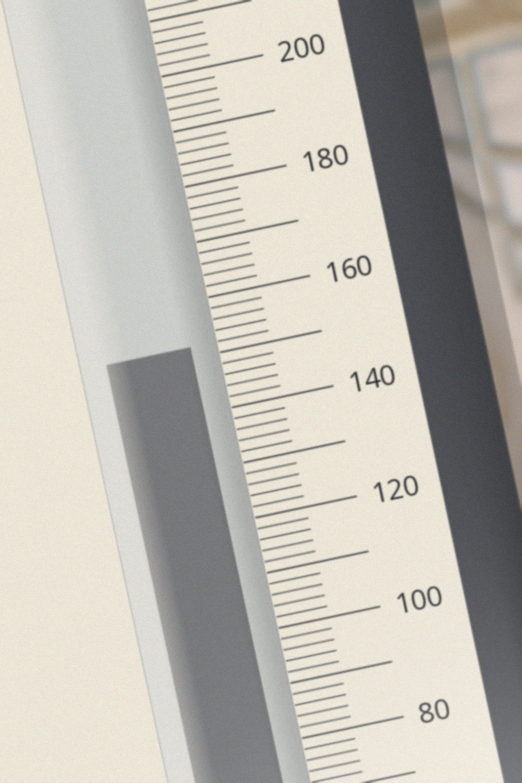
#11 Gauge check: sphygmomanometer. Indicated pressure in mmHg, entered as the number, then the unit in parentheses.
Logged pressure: 152 (mmHg)
